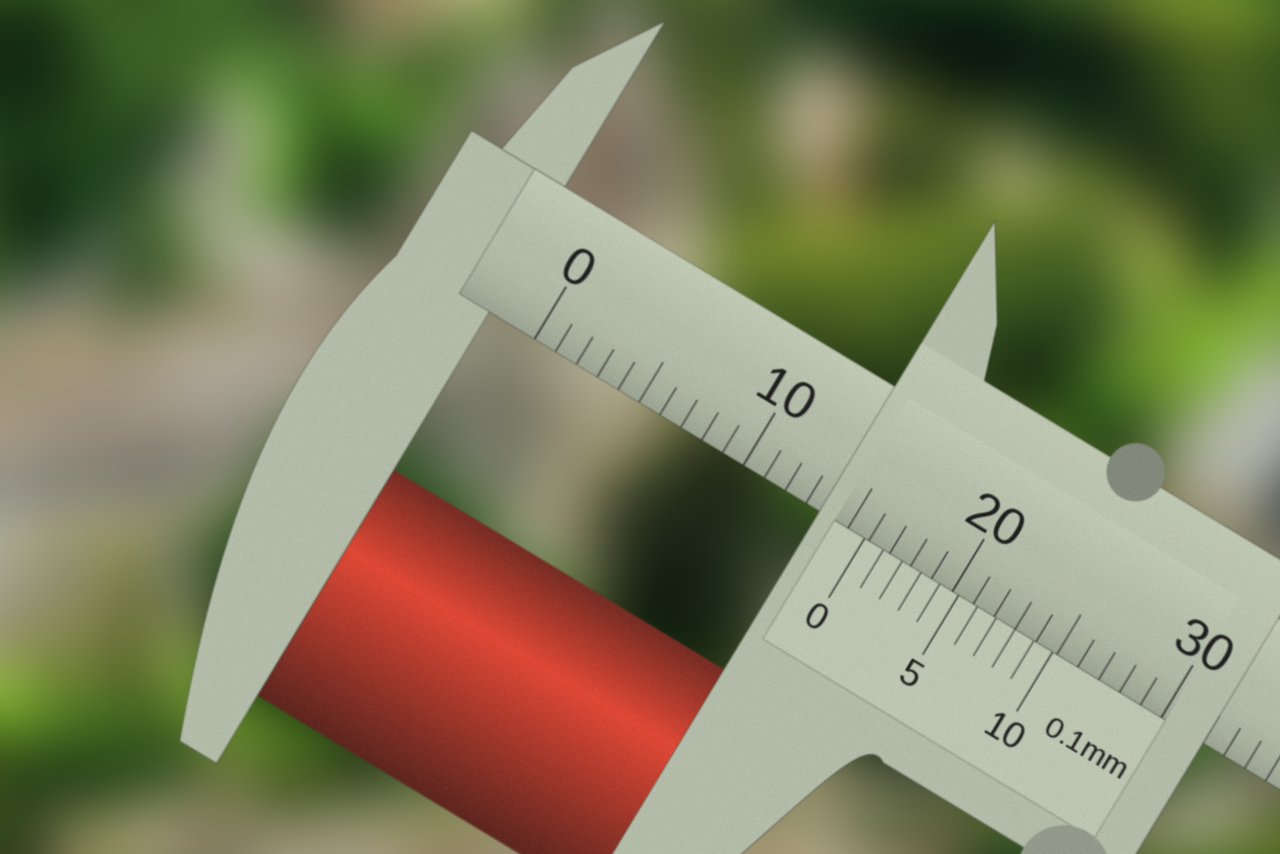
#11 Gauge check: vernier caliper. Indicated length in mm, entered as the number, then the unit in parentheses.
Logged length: 15.8 (mm)
